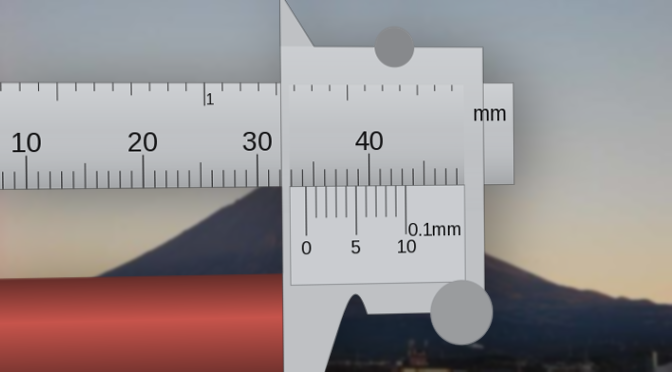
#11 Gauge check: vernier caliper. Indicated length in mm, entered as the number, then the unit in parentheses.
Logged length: 34.3 (mm)
